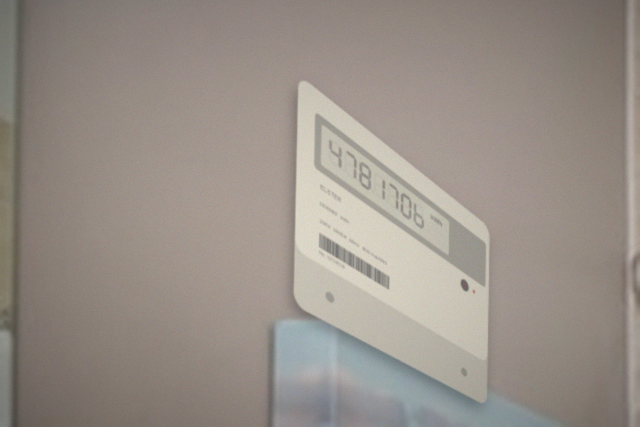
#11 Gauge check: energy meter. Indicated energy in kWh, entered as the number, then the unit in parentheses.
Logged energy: 4781706 (kWh)
